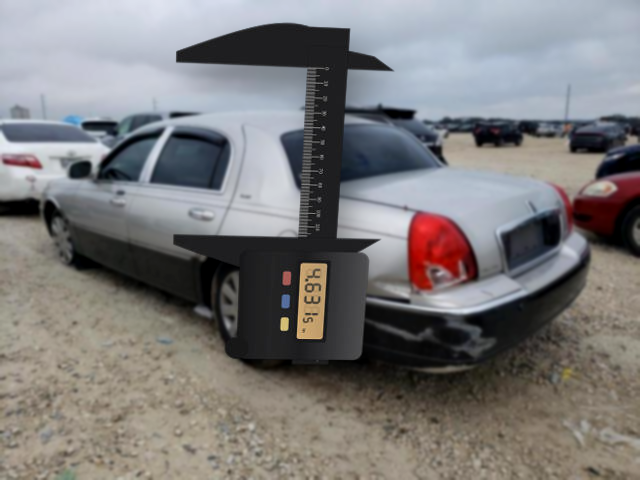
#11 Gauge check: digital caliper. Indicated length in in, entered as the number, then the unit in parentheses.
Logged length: 4.6315 (in)
